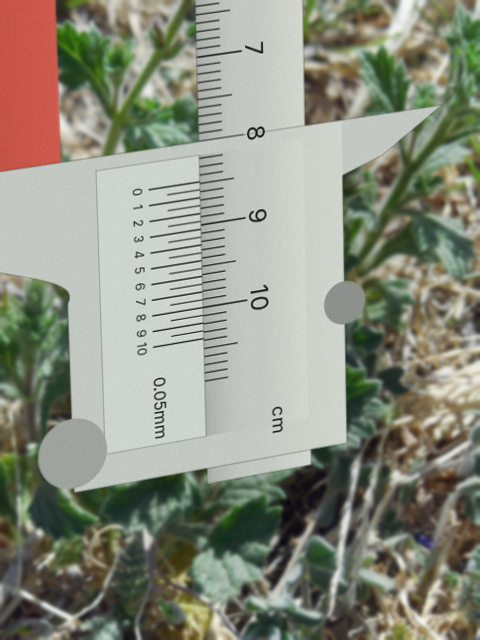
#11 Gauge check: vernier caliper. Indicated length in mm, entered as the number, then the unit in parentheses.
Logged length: 84.8 (mm)
